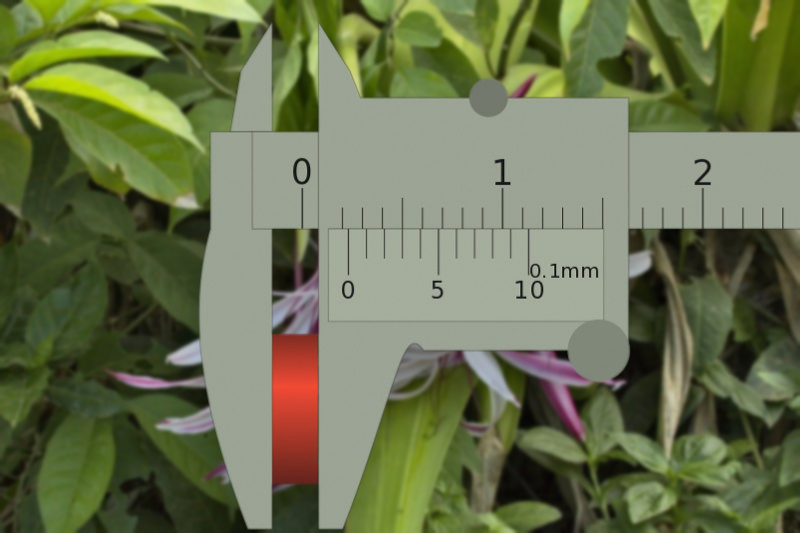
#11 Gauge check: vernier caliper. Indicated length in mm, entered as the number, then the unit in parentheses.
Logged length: 2.3 (mm)
